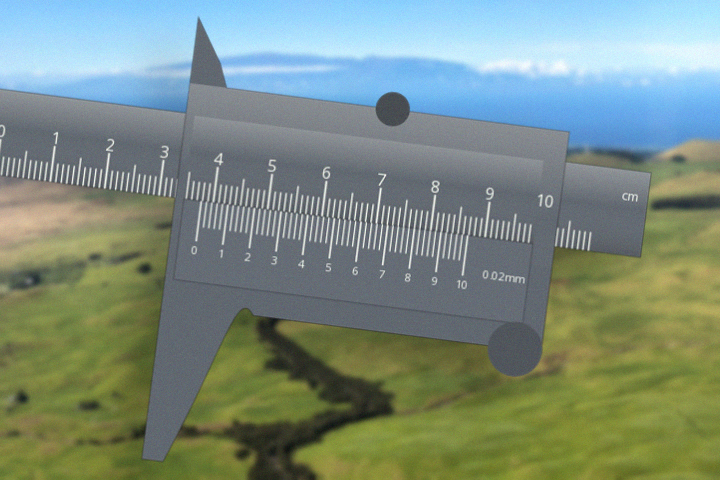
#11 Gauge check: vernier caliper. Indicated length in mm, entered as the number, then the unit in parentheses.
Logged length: 37.8 (mm)
